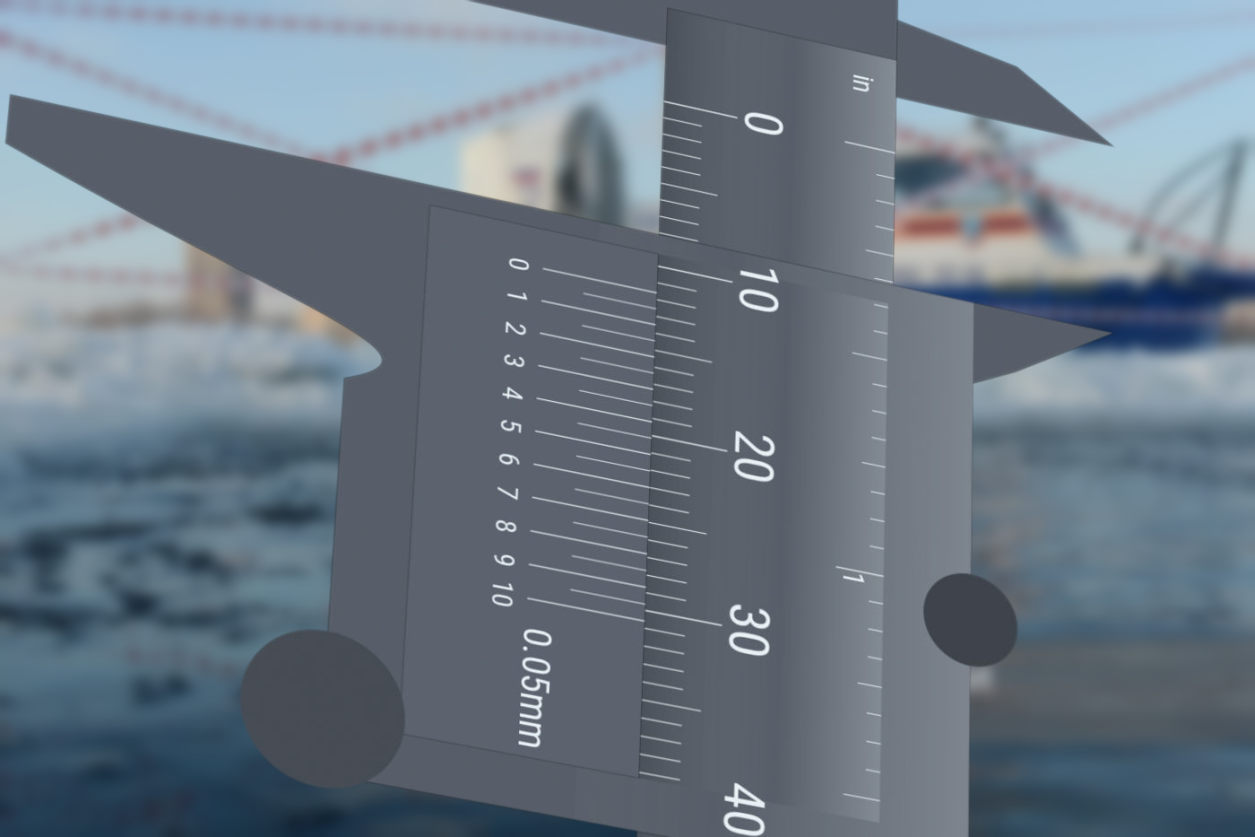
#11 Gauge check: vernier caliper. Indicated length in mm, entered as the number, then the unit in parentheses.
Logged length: 11.6 (mm)
